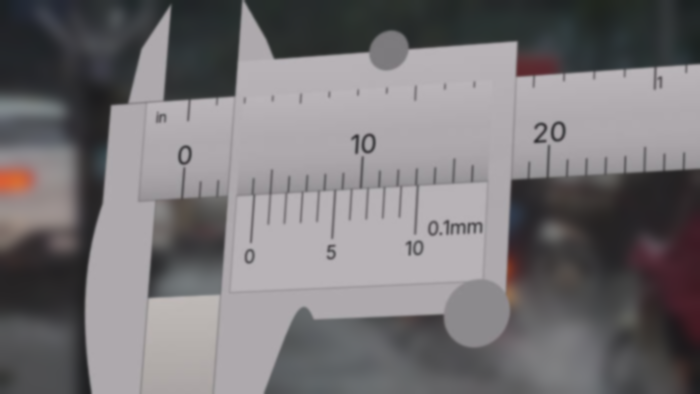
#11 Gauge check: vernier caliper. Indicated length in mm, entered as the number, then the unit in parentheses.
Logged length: 4.1 (mm)
